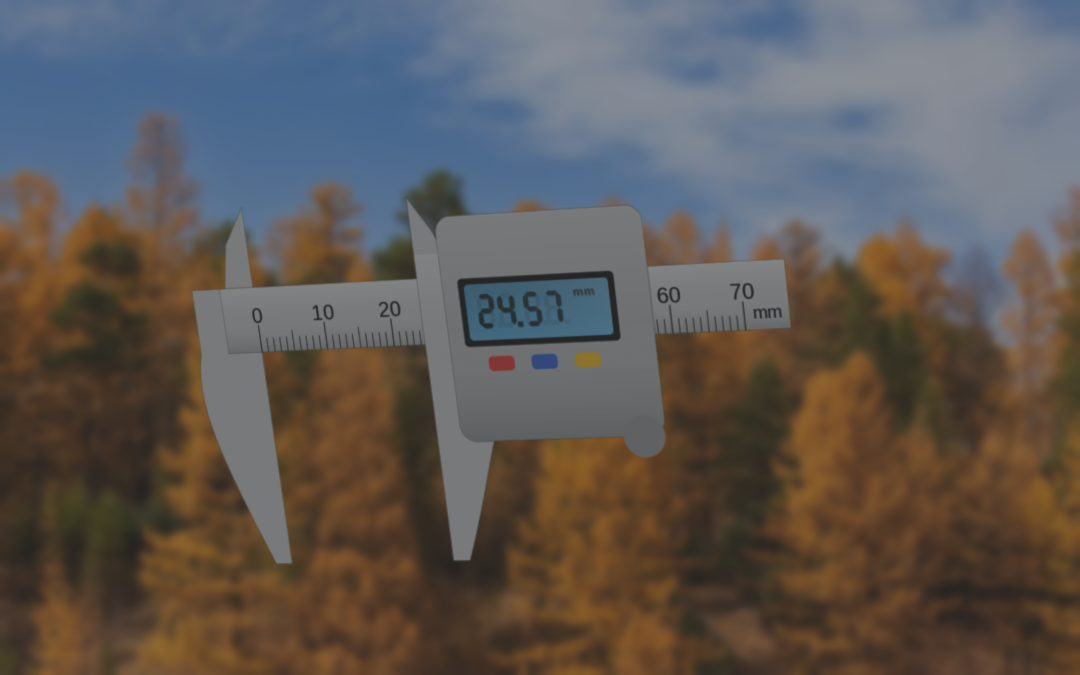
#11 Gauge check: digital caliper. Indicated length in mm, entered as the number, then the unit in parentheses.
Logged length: 24.57 (mm)
